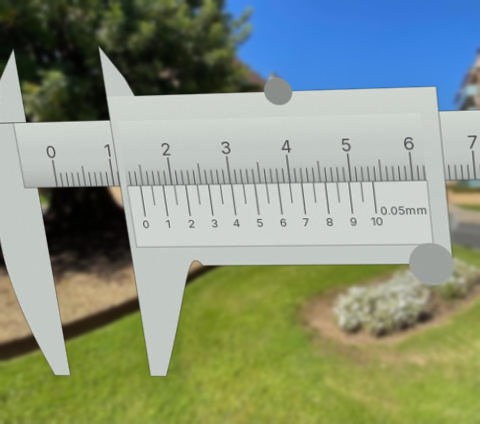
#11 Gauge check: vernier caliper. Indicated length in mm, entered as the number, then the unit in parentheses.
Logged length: 14.6 (mm)
